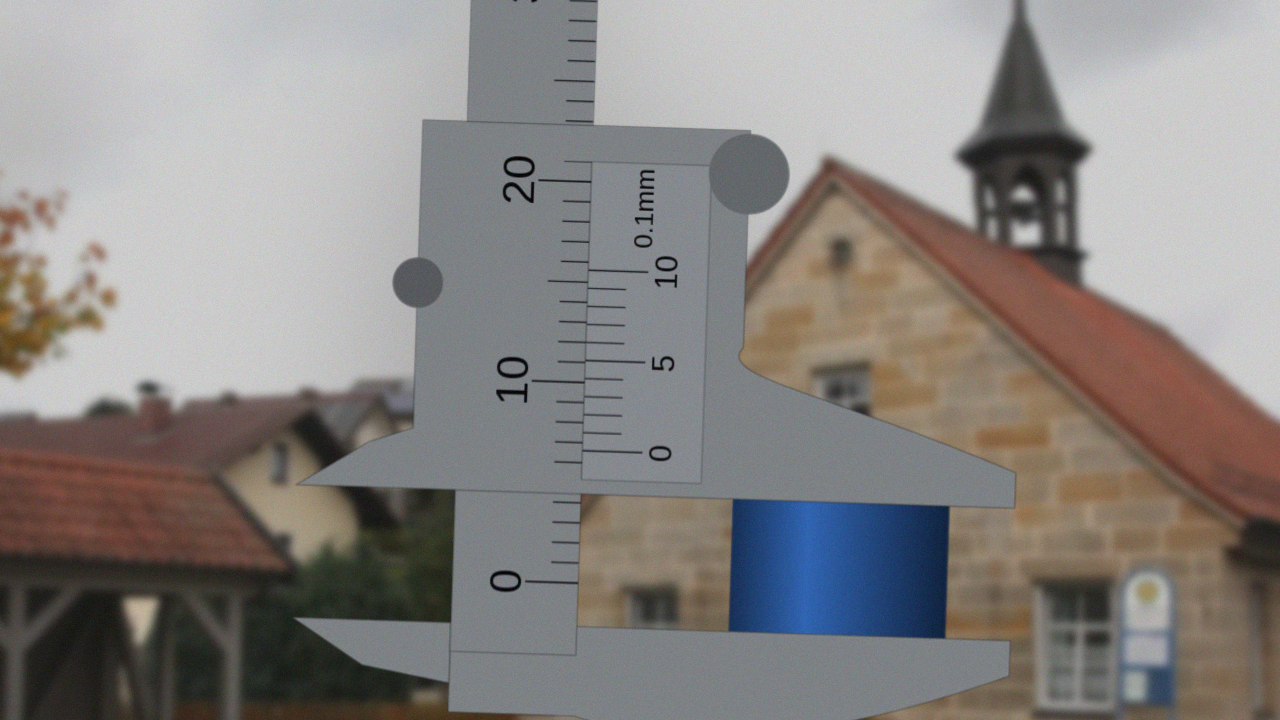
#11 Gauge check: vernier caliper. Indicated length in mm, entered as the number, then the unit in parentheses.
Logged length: 6.6 (mm)
